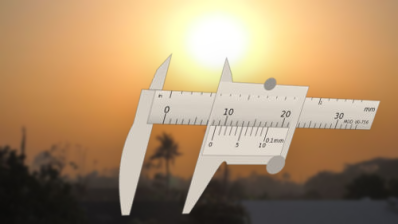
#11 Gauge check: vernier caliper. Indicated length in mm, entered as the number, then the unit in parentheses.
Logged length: 8.6 (mm)
